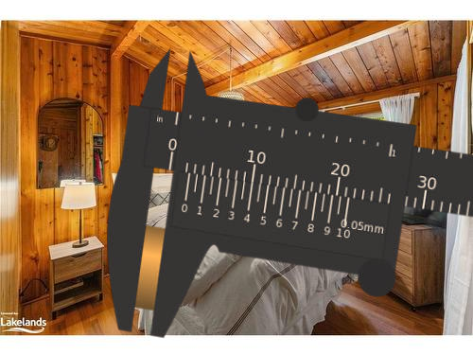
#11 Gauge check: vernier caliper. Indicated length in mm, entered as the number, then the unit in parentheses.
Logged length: 2.4 (mm)
